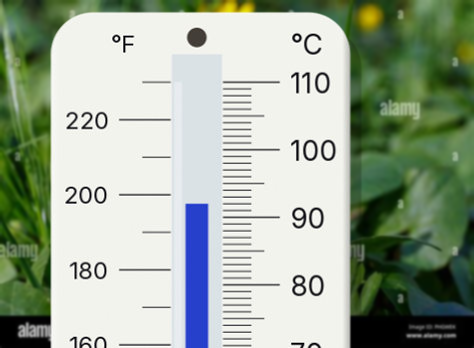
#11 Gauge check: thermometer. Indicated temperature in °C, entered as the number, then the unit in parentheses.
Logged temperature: 92 (°C)
